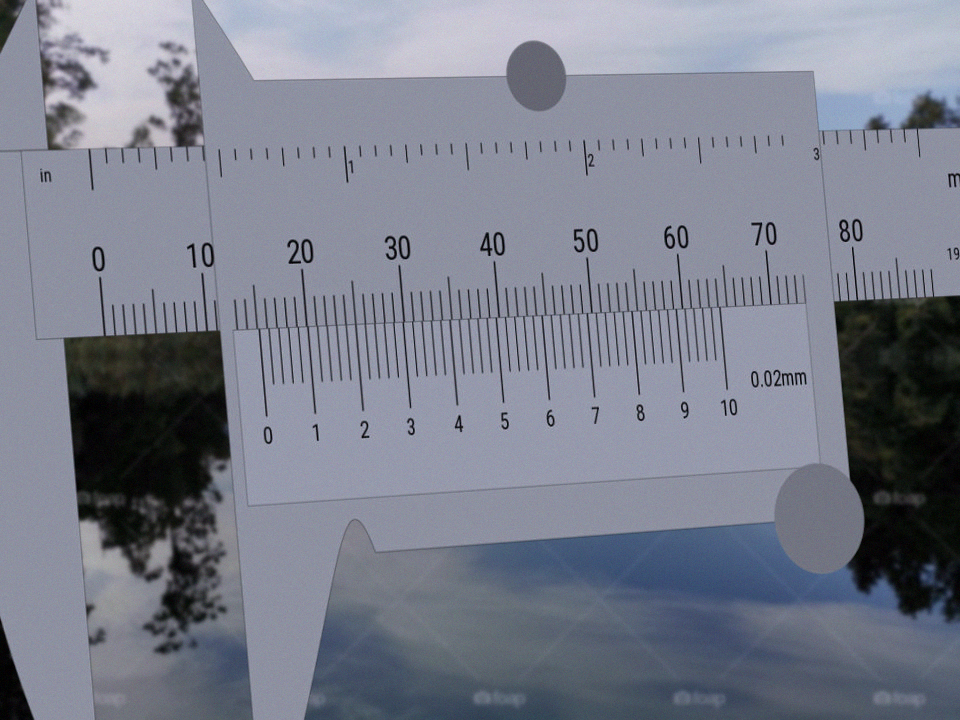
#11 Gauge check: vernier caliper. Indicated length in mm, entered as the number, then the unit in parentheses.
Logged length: 15.2 (mm)
